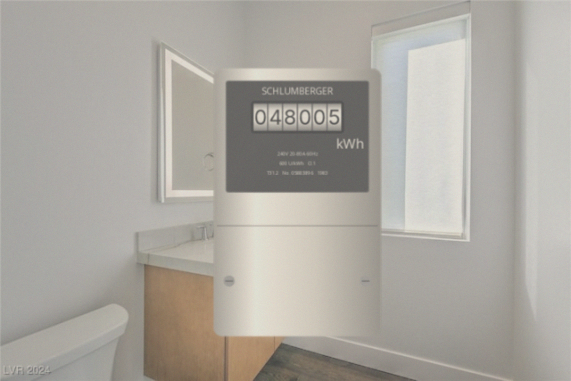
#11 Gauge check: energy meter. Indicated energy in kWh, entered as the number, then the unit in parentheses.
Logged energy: 48005 (kWh)
